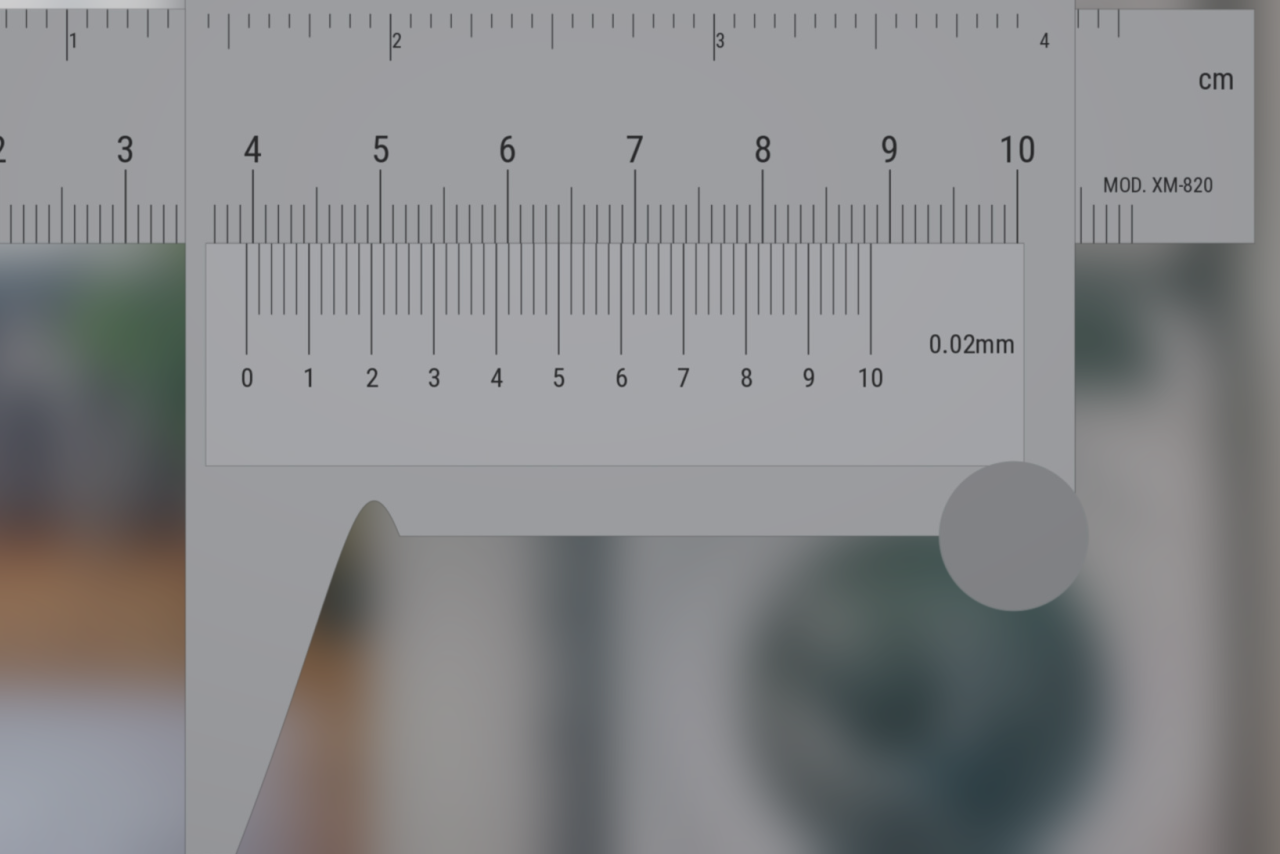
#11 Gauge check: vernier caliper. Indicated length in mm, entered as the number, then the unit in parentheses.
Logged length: 39.5 (mm)
